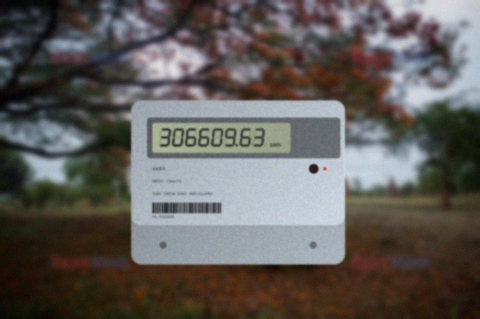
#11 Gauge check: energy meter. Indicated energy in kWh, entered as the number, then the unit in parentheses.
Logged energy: 306609.63 (kWh)
